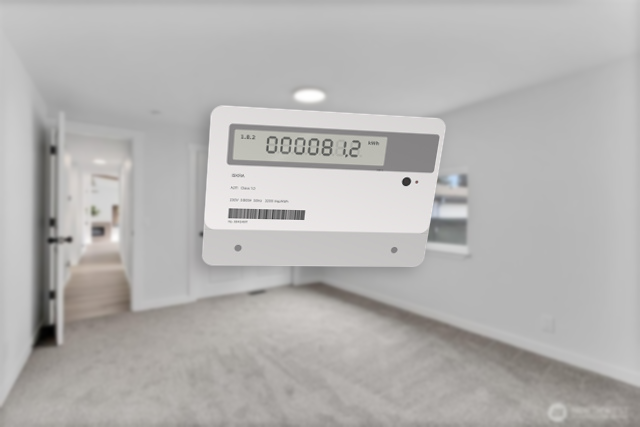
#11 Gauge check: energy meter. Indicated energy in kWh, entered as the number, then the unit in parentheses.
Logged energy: 81.2 (kWh)
